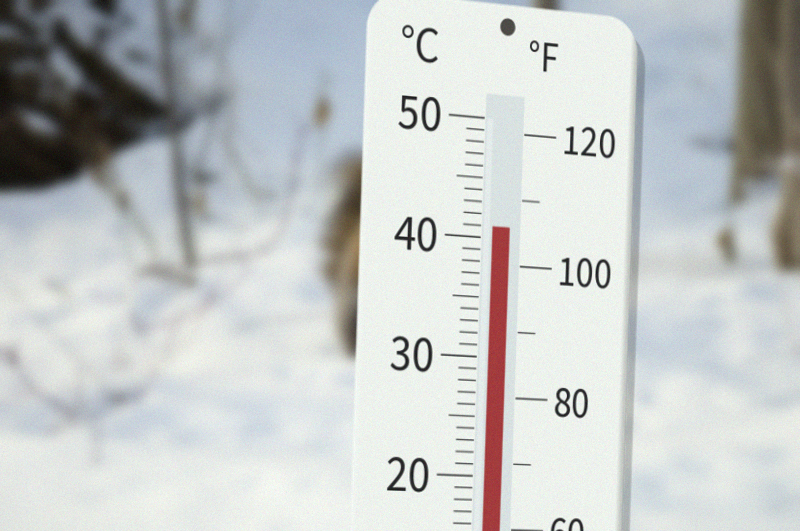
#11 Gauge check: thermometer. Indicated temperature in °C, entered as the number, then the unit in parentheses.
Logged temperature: 41 (°C)
